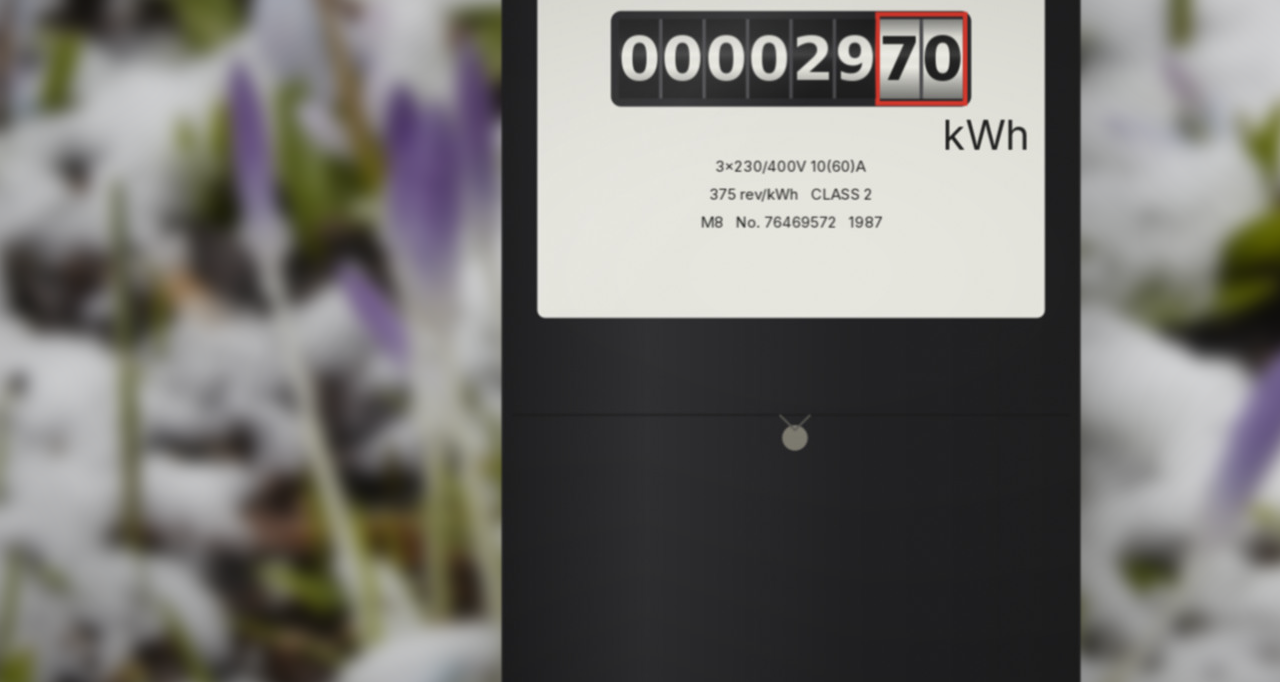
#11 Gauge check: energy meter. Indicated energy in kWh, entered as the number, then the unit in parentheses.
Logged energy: 29.70 (kWh)
